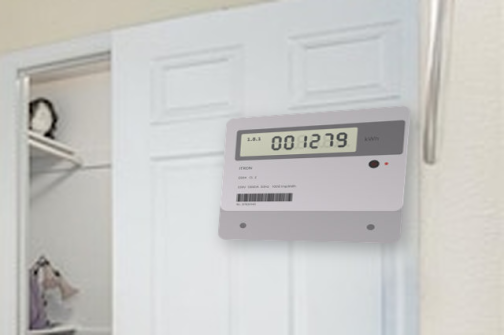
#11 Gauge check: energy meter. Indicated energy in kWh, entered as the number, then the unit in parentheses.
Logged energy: 1279 (kWh)
